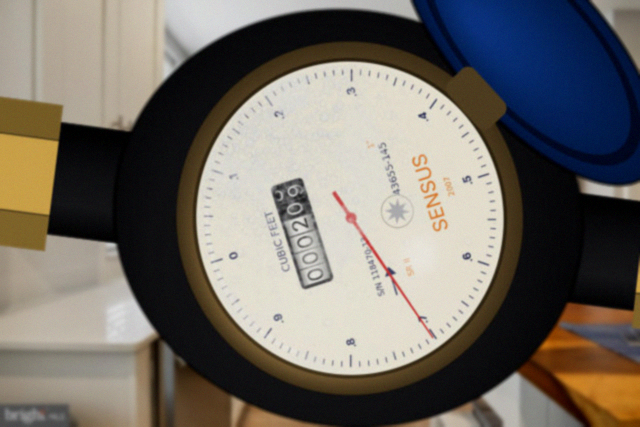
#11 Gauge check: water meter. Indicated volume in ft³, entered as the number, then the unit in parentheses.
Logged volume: 208.70 (ft³)
